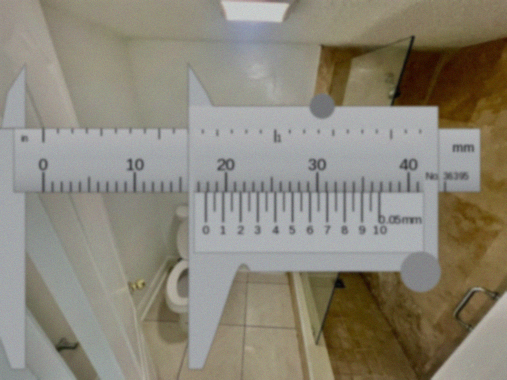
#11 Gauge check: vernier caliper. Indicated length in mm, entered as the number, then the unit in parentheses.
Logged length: 17.8 (mm)
